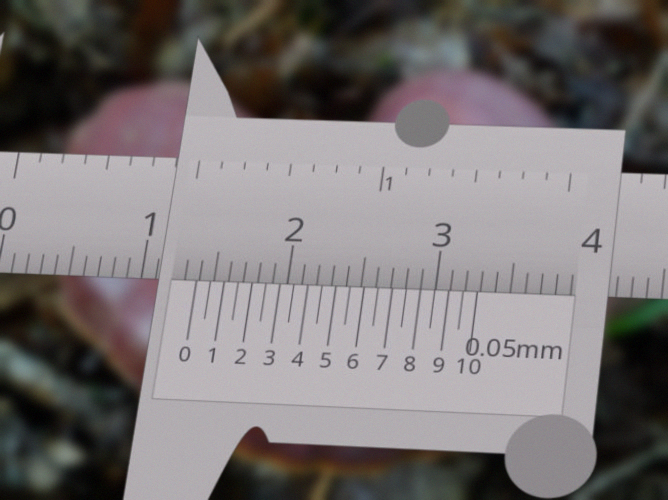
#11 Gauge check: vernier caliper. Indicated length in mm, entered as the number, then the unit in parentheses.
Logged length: 13.8 (mm)
